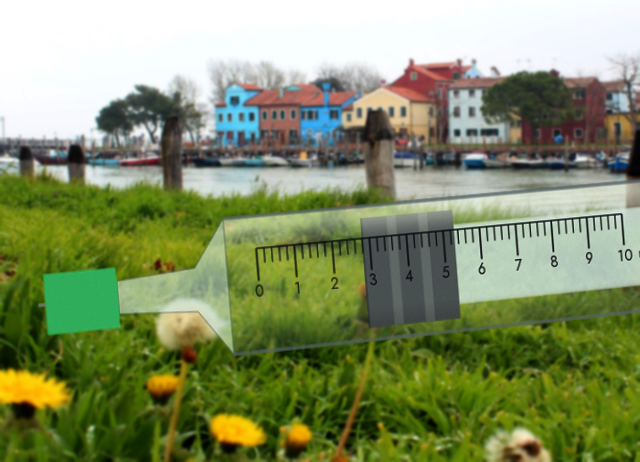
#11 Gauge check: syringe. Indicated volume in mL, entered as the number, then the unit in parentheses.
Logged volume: 2.8 (mL)
